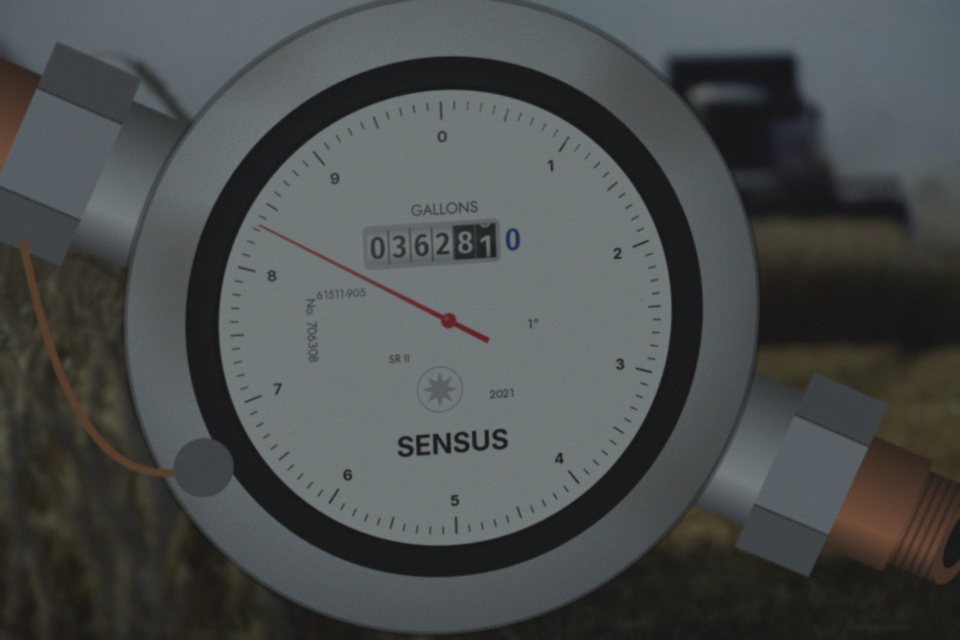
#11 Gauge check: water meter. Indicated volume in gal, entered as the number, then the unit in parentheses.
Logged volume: 362808.3 (gal)
